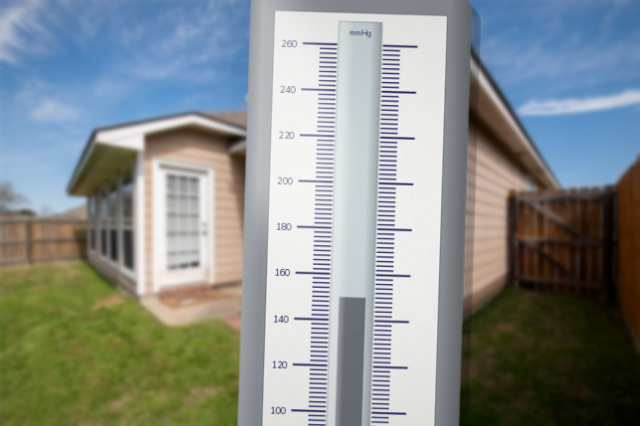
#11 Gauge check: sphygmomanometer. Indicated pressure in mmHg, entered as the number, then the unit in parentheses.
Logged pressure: 150 (mmHg)
